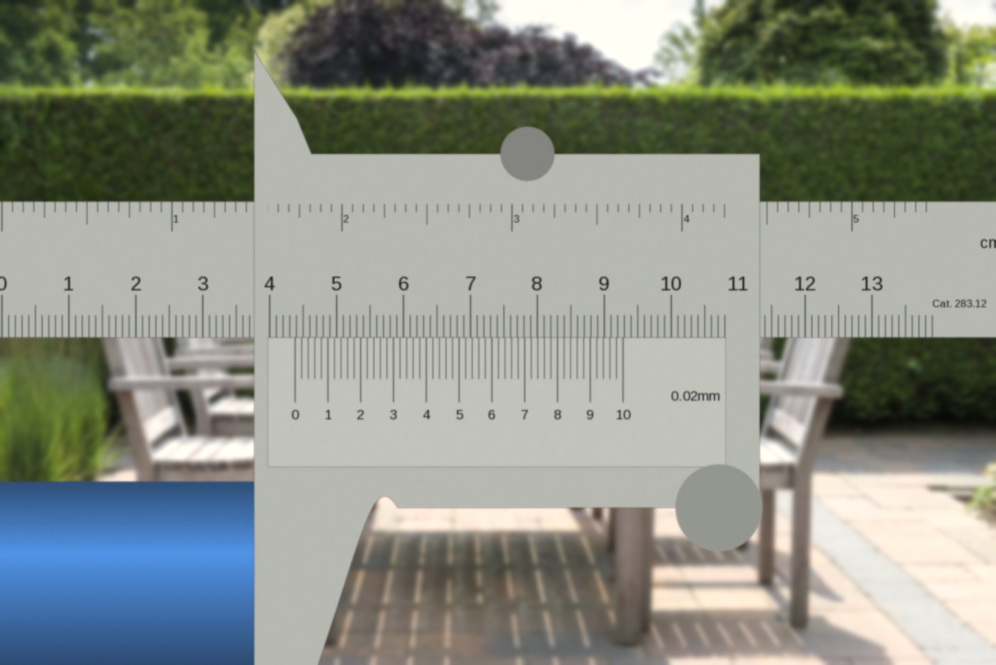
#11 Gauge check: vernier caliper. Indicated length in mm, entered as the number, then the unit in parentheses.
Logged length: 43.8 (mm)
